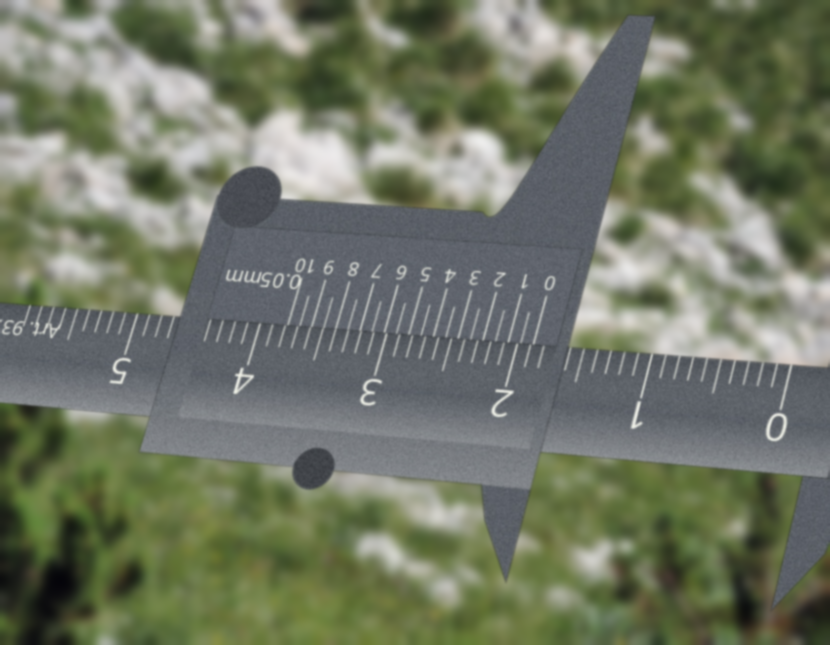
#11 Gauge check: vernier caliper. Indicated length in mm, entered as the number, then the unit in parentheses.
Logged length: 18.8 (mm)
